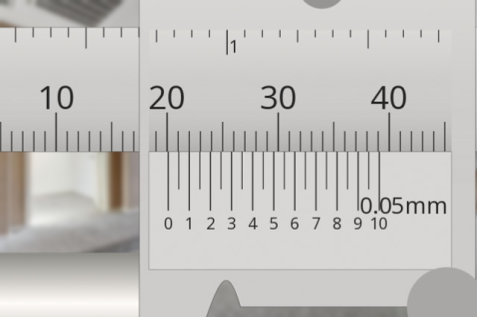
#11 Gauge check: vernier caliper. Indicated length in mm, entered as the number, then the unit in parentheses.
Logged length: 20.1 (mm)
